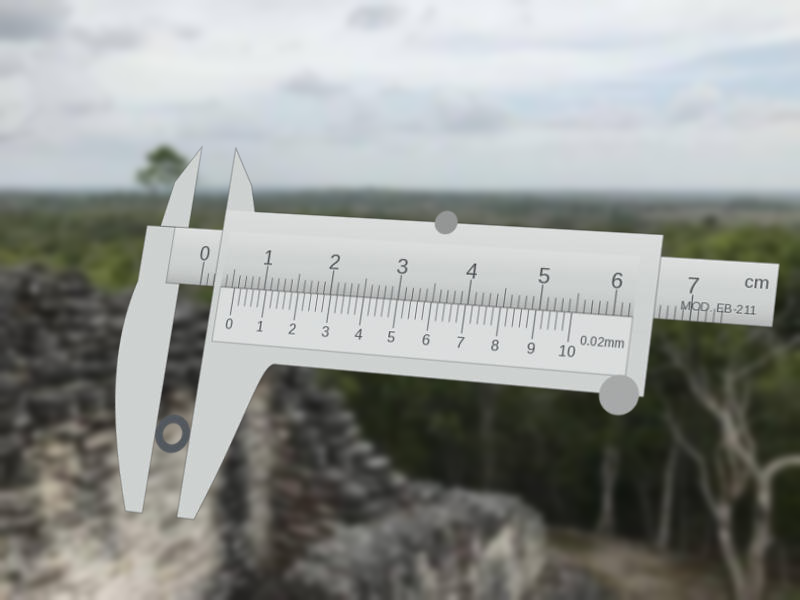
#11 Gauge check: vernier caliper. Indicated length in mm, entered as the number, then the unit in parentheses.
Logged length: 5.4 (mm)
